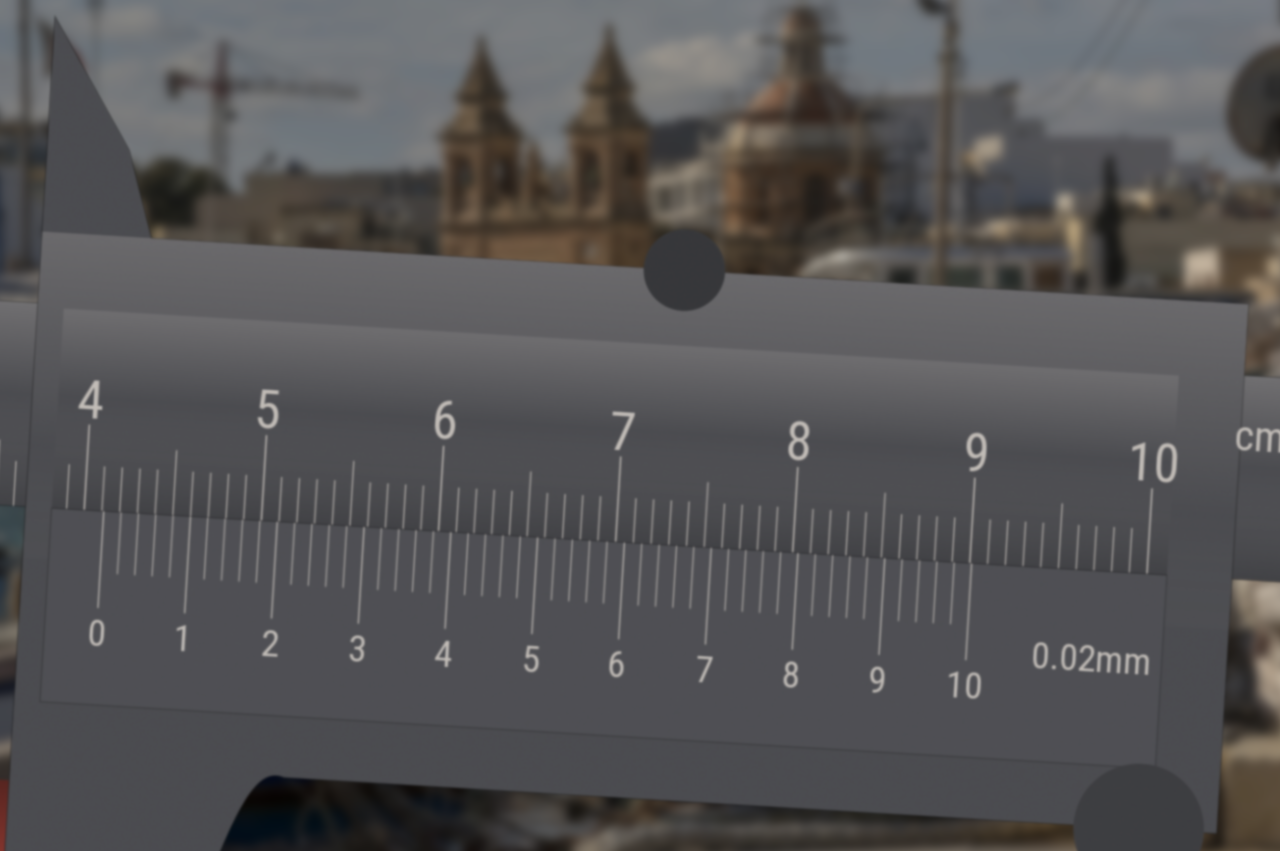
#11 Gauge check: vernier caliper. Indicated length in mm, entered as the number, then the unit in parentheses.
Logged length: 41.1 (mm)
